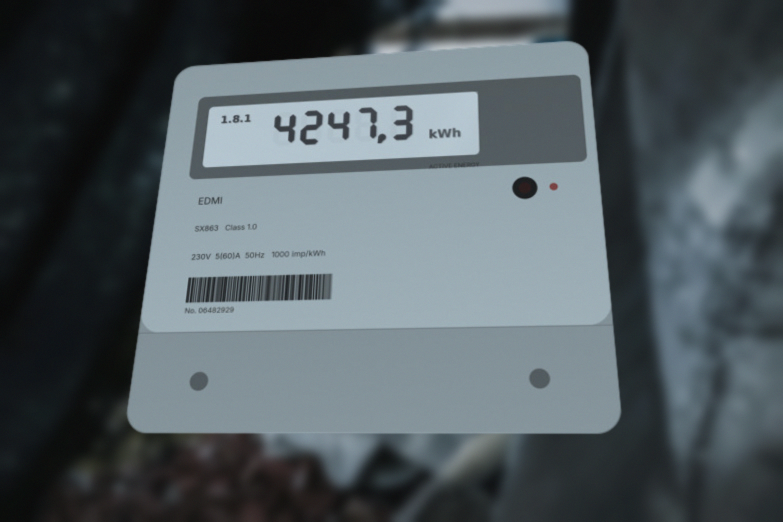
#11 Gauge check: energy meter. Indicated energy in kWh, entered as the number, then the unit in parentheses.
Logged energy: 4247.3 (kWh)
